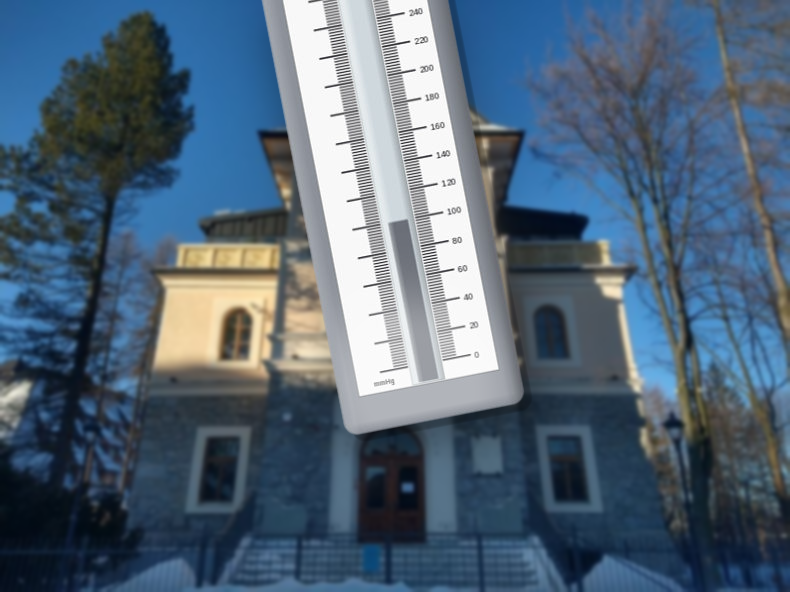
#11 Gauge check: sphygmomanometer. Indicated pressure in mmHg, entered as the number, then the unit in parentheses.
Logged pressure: 100 (mmHg)
